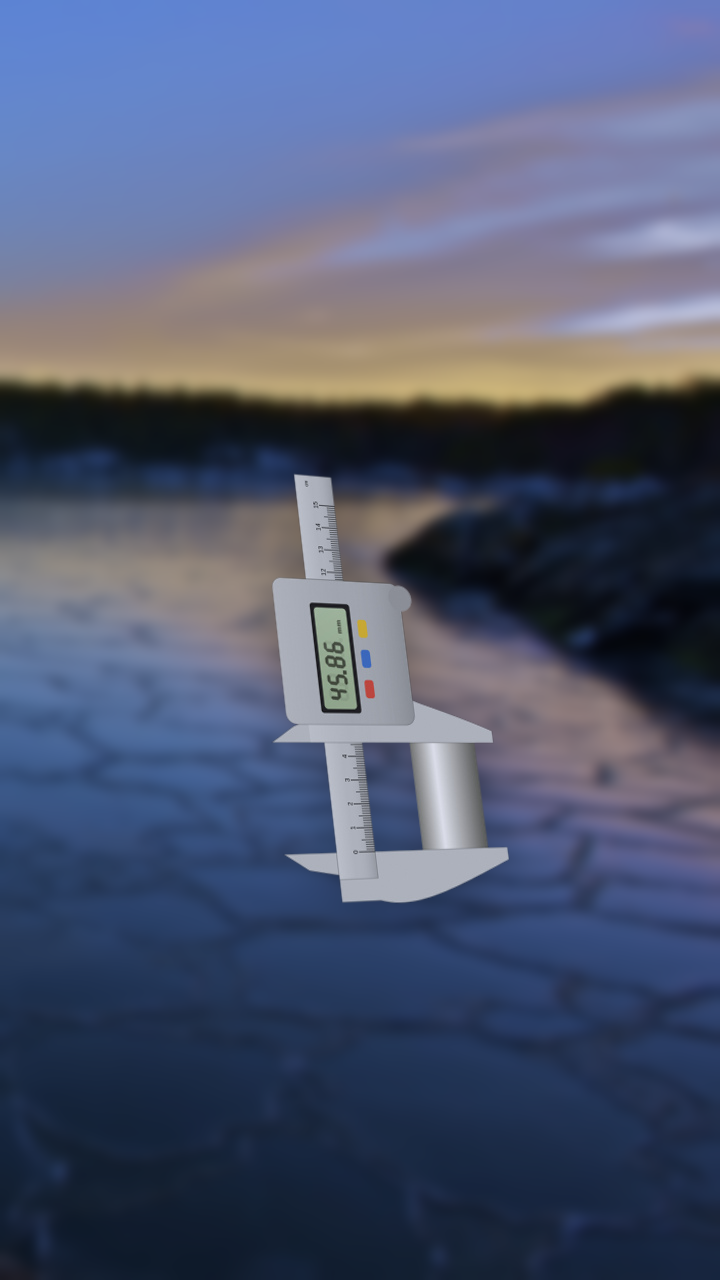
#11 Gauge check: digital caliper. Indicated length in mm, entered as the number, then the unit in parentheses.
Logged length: 45.86 (mm)
